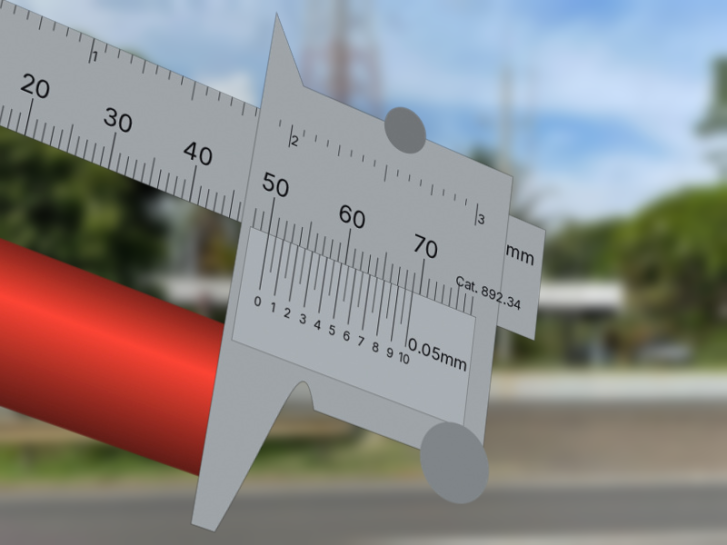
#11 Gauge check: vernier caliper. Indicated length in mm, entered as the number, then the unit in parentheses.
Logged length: 50.0 (mm)
